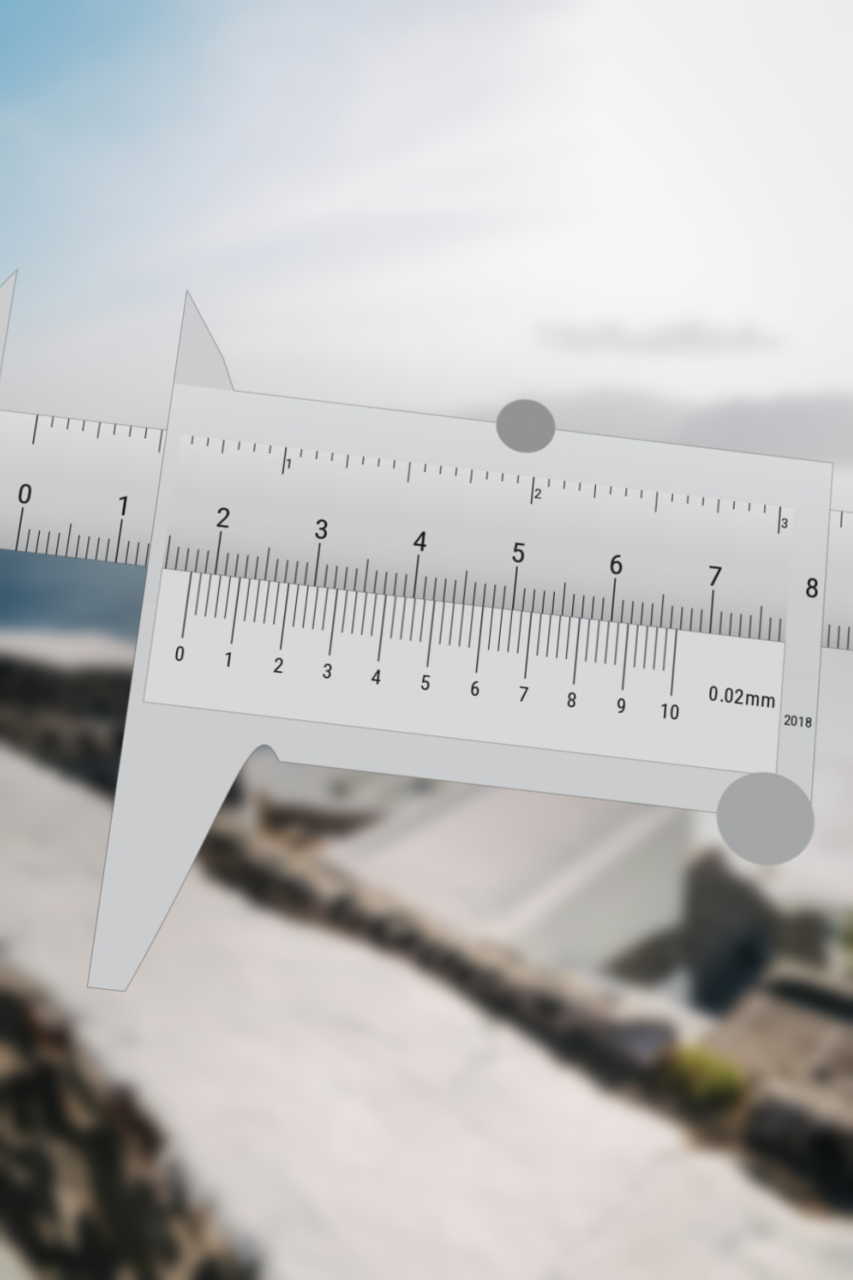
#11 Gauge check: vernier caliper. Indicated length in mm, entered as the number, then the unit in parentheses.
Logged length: 17.6 (mm)
